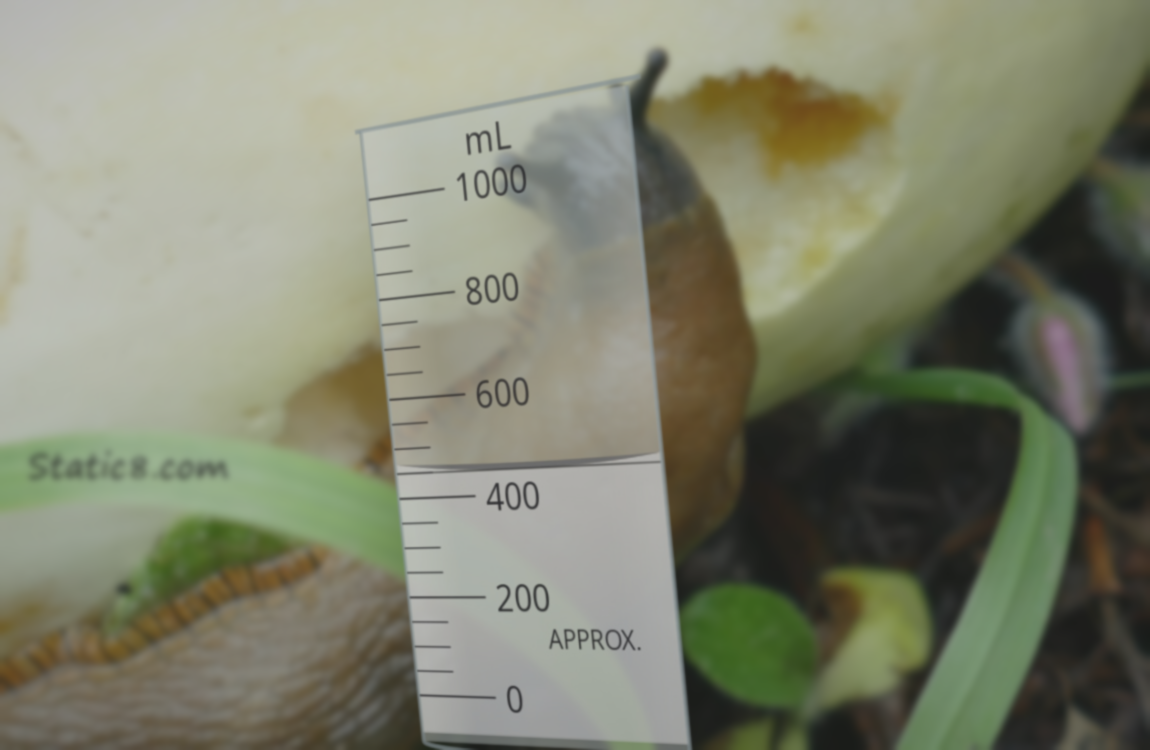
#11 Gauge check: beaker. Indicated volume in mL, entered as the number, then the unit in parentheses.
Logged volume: 450 (mL)
